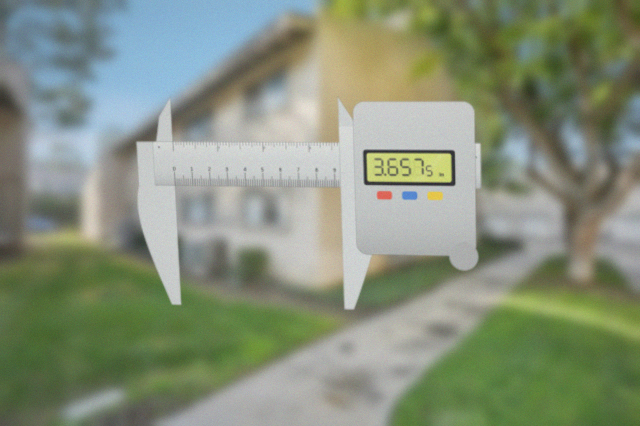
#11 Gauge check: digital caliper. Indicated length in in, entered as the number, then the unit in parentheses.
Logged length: 3.6575 (in)
